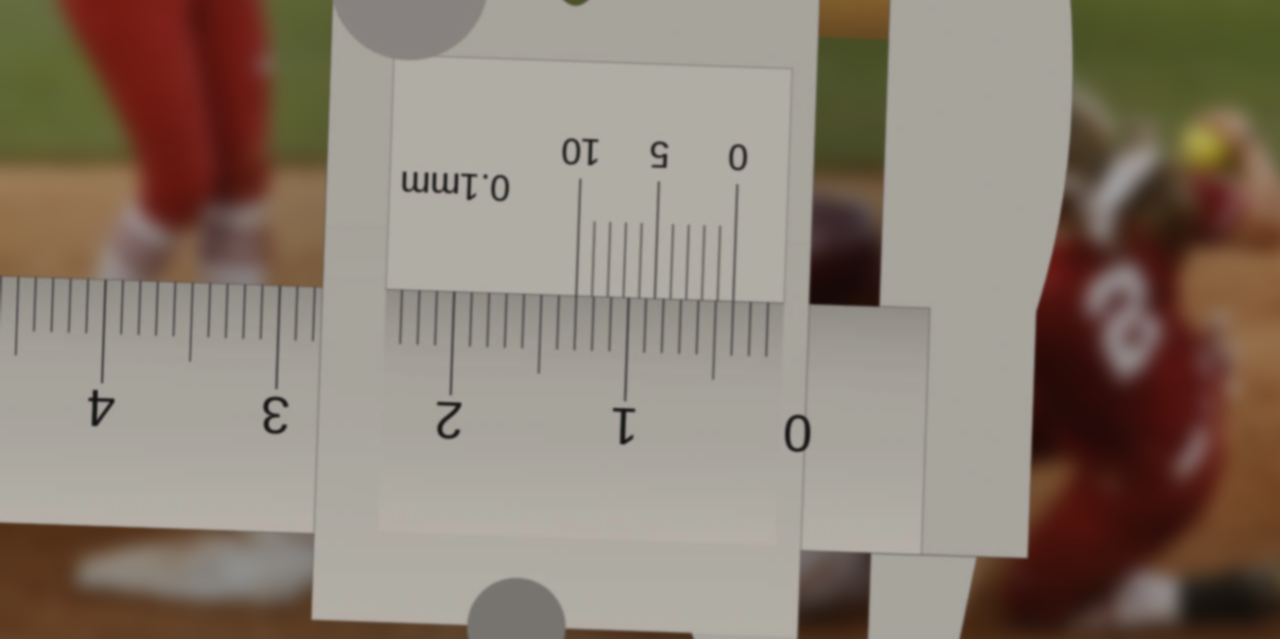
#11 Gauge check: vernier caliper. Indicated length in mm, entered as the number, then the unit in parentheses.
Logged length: 4.0 (mm)
